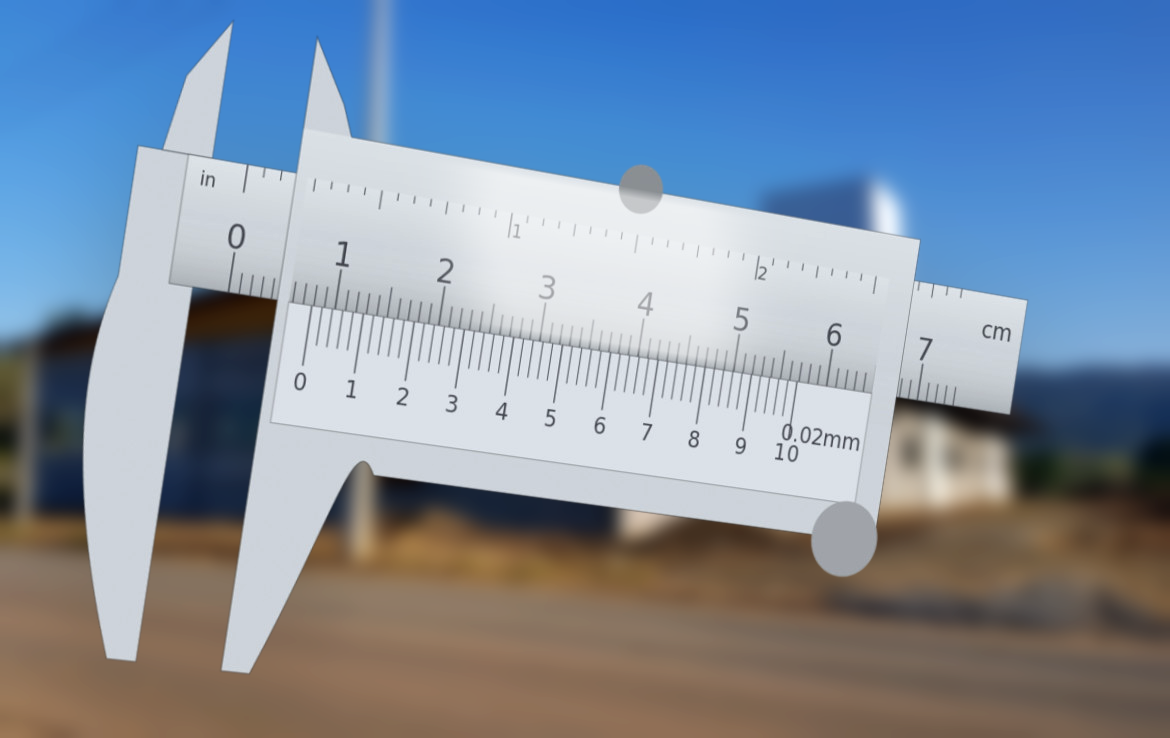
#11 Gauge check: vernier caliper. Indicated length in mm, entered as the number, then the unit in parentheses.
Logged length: 7.8 (mm)
